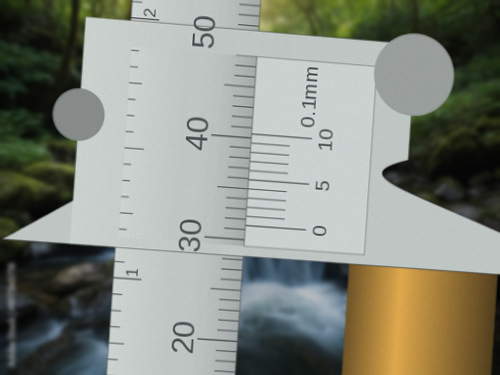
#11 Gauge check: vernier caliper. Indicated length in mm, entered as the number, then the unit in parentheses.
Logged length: 31.4 (mm)
